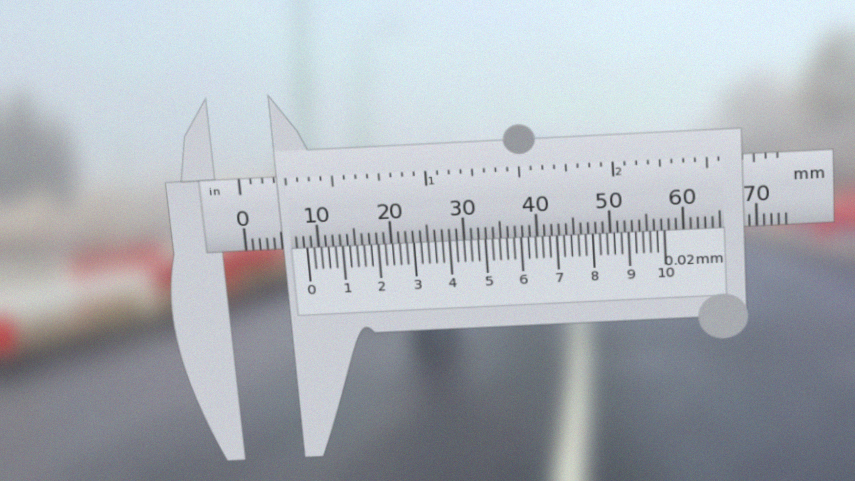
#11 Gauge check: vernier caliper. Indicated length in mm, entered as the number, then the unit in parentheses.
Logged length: 8.4 (mm)
